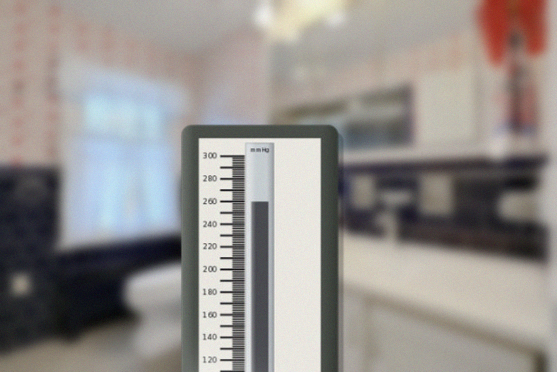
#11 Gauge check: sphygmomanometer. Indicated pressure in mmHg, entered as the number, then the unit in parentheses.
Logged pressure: 260 (mmHg)
